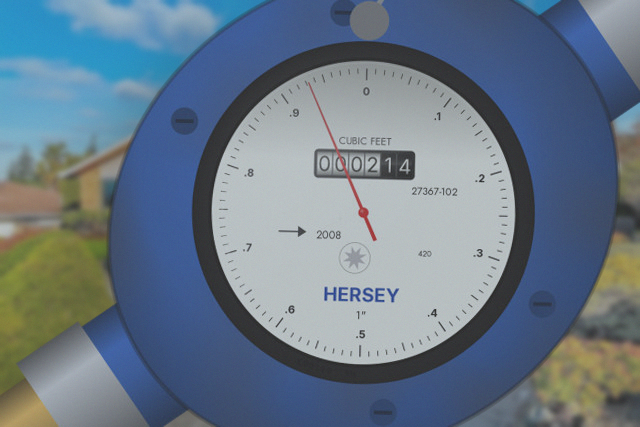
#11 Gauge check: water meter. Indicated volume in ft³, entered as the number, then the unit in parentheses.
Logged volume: 213.93 (ft³)
